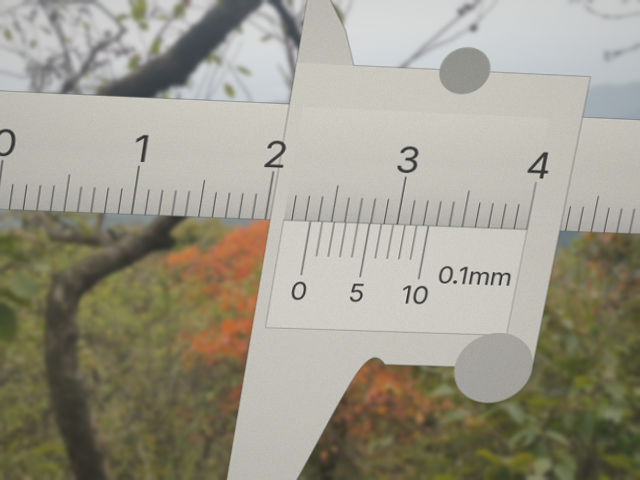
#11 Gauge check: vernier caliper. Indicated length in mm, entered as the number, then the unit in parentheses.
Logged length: 23.4 (mm)
